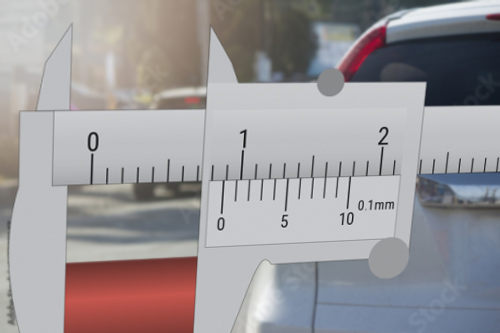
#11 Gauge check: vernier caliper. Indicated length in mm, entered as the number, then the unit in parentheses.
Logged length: 8.8 (mm)
